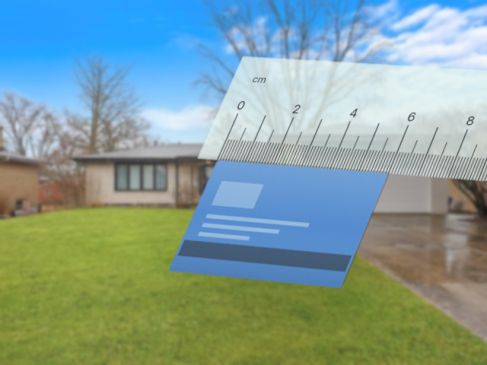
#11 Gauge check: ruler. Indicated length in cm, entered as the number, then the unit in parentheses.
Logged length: 6 (cm)
